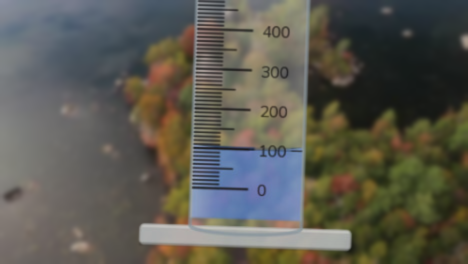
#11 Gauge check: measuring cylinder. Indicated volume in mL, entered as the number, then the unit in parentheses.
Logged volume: 100 (mL)
